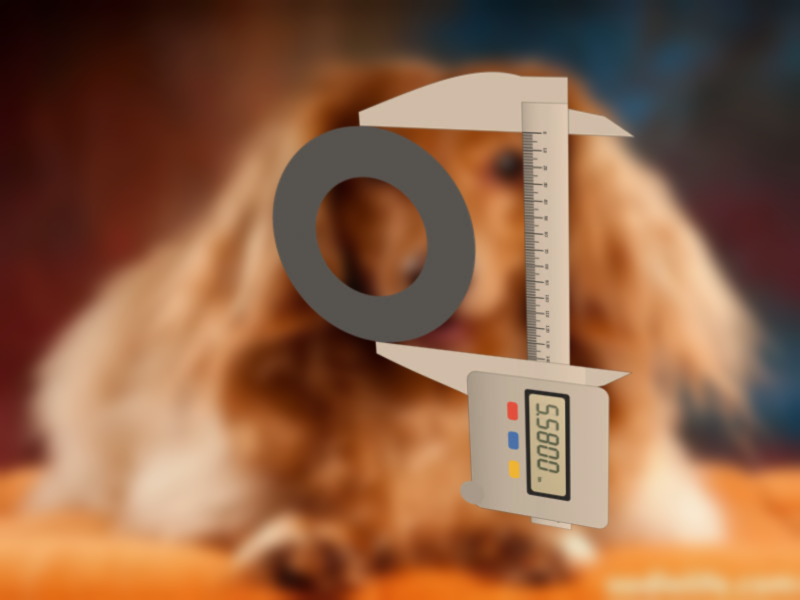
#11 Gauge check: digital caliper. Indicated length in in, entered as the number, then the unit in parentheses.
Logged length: 5.5800 (in)
